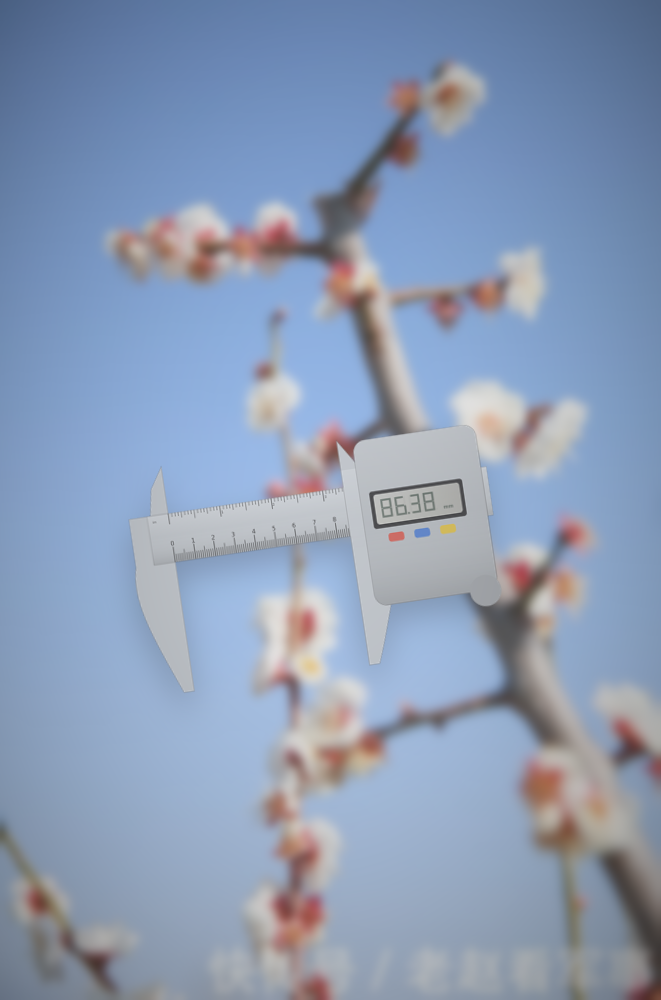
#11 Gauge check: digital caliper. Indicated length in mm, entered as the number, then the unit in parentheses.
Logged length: 86.38 (mm)
